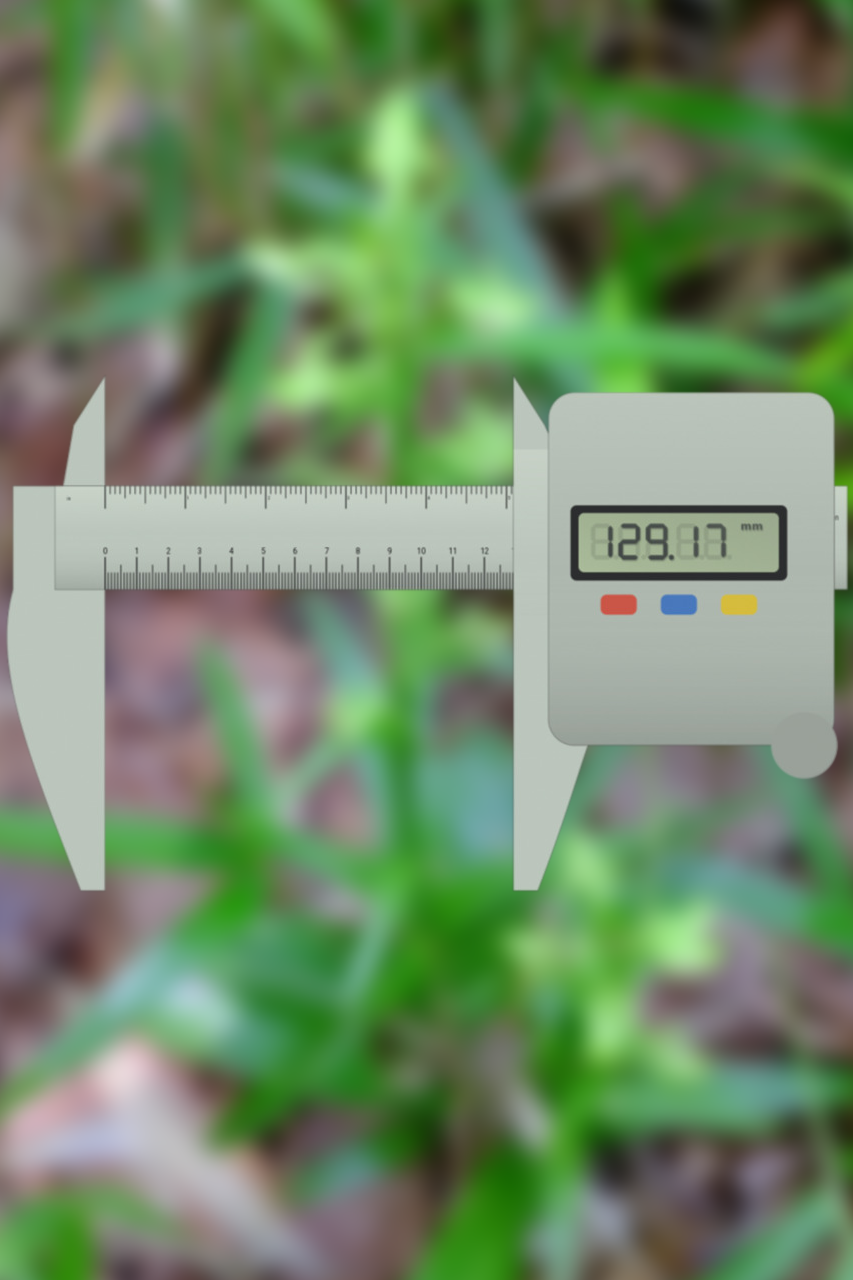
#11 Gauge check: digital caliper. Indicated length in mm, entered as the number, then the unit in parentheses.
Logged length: 129.17 (mm)
